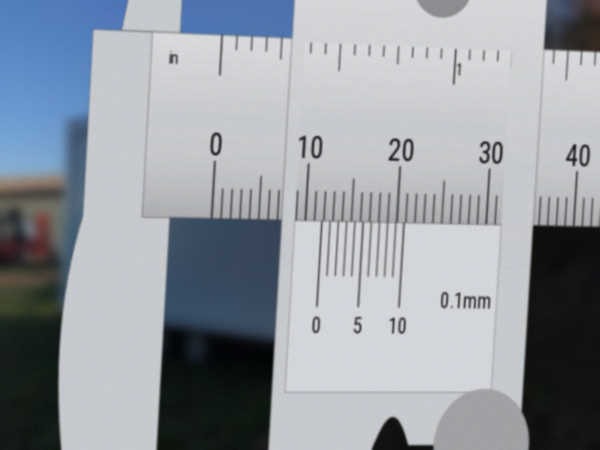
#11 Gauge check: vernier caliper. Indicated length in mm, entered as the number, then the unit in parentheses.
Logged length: 11.8 (mm)
